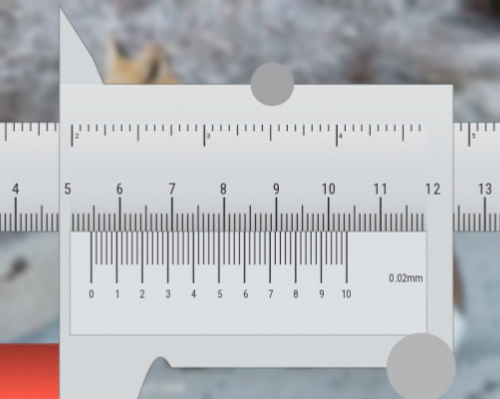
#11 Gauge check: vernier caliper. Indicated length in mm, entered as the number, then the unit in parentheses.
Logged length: 54.5 (mm)
